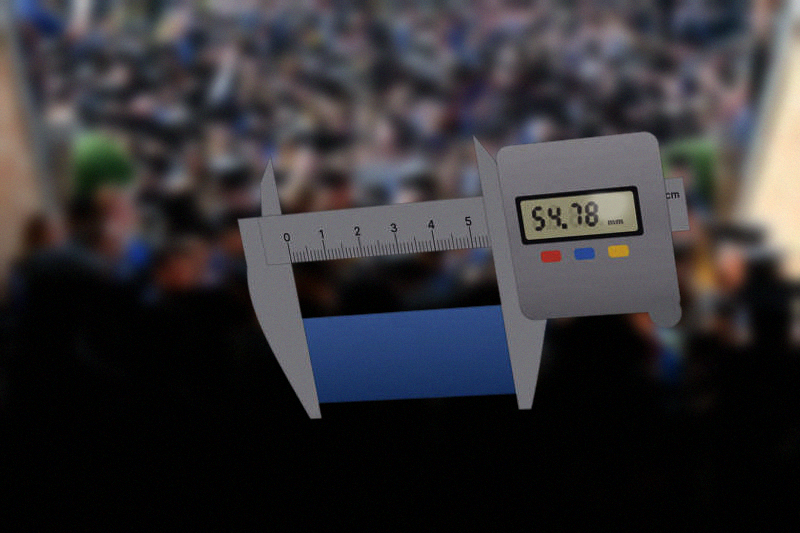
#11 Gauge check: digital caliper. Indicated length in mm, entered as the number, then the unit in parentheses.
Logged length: 54.78 (mm)
